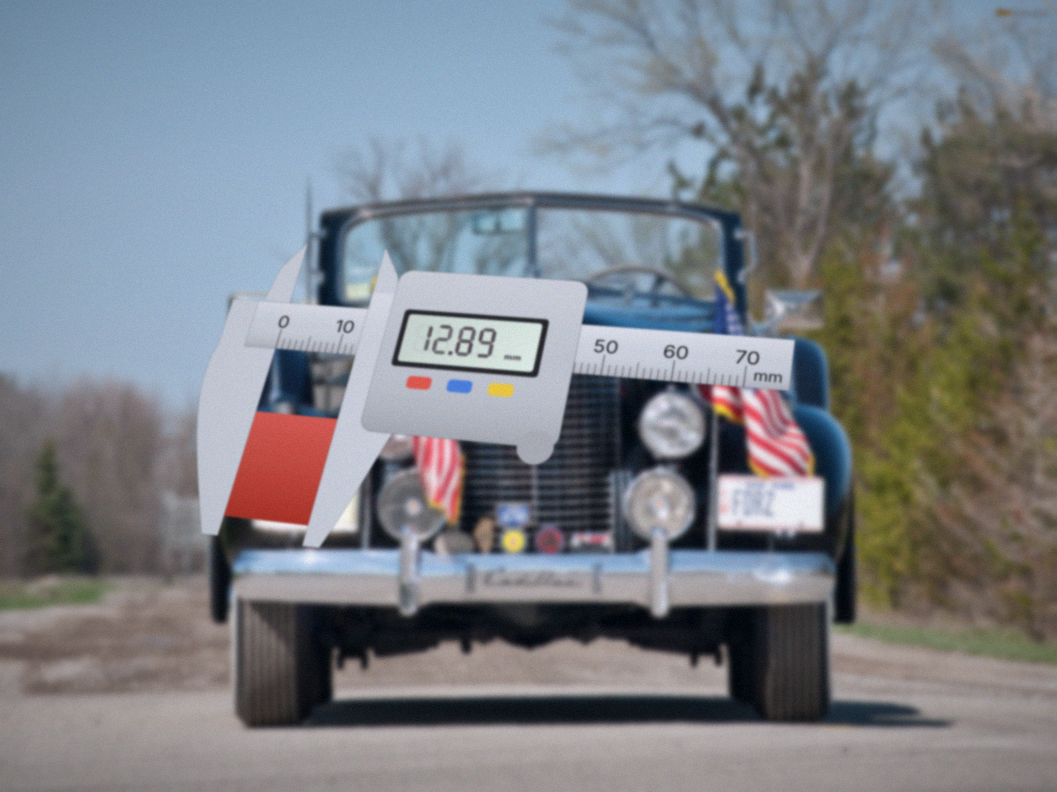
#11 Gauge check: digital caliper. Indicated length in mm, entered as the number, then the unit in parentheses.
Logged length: 12.89 (mm)
